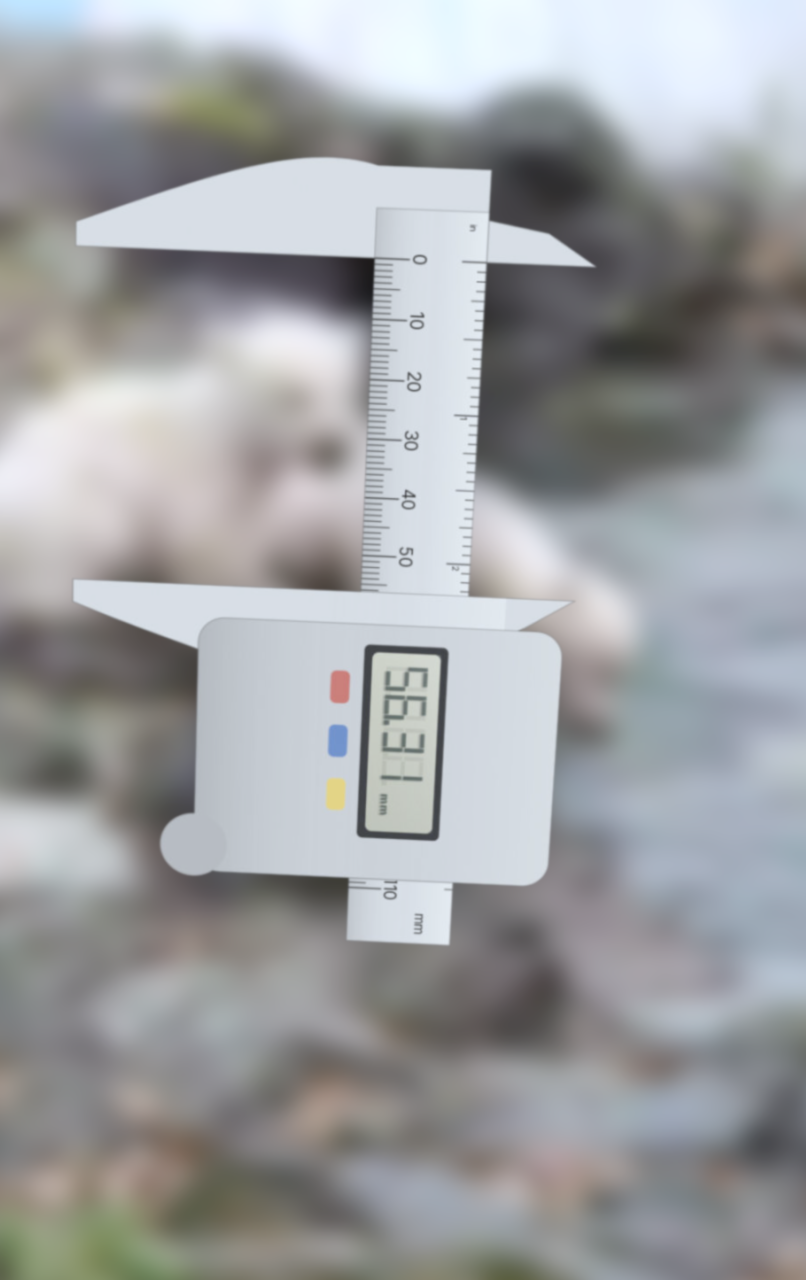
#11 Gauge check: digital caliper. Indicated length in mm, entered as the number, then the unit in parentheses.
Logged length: 56.31 (mm)
